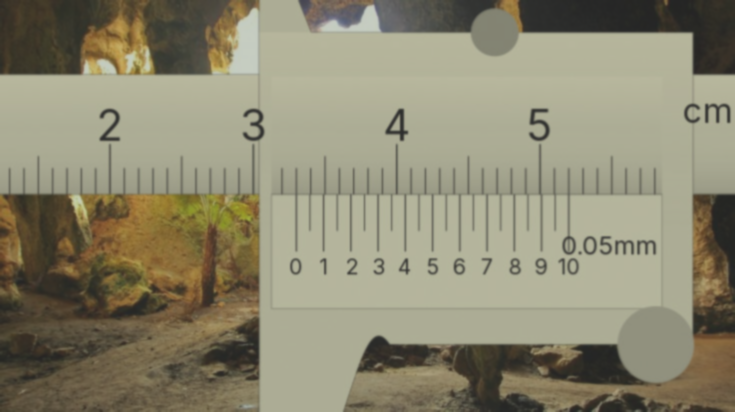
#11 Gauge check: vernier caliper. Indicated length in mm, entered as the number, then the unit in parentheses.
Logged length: 33.0 (mm)
